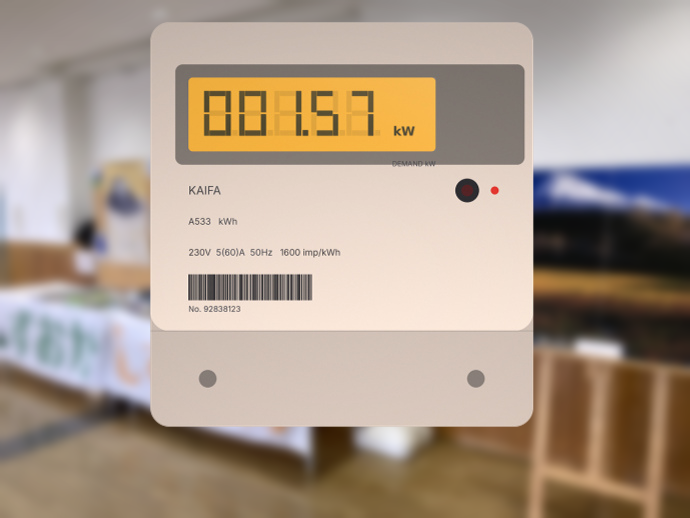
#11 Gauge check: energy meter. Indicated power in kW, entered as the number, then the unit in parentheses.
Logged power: 1.57 (kW)
